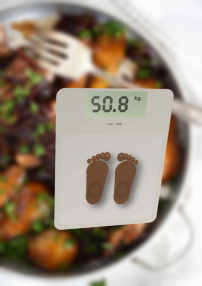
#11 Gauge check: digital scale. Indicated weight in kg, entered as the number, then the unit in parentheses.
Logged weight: 50.8 (kg)
